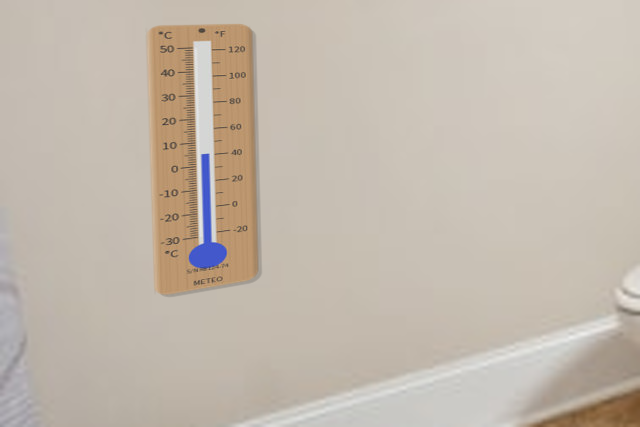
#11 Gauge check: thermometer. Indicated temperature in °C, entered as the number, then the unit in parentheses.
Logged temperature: 5 (°C)
